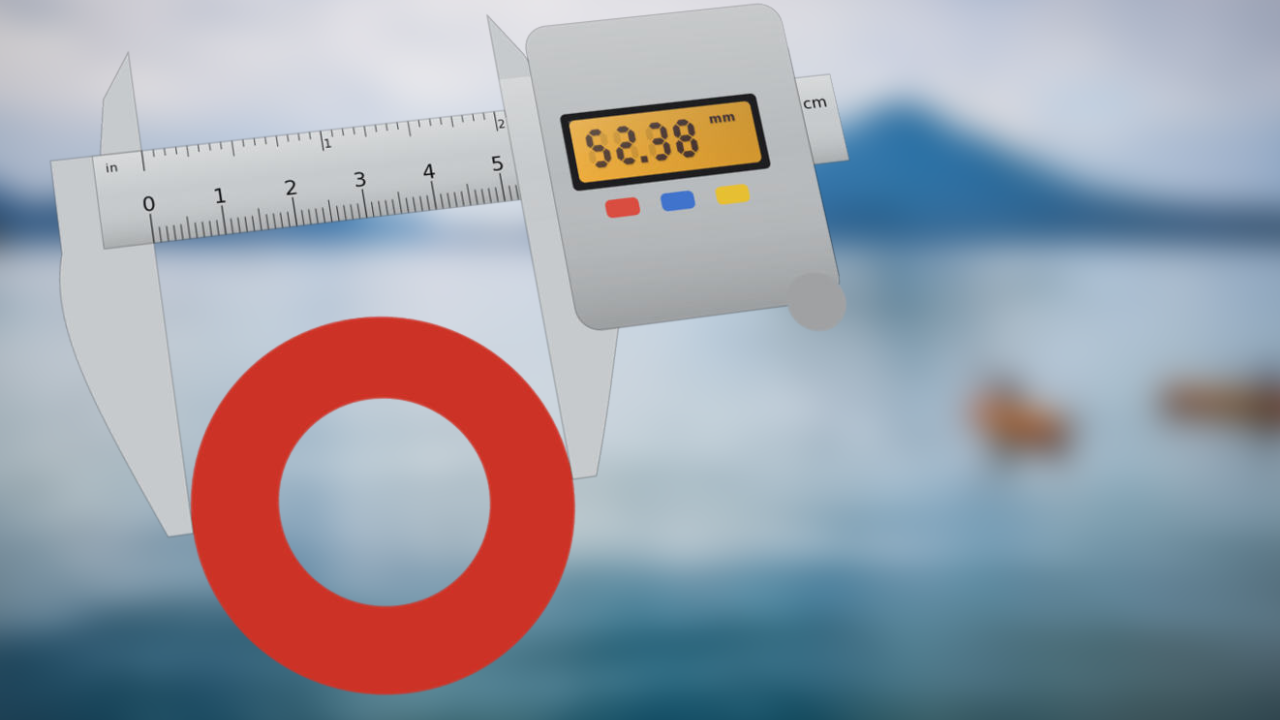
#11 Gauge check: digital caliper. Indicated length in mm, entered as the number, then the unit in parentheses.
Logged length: 52.38 (mm)
